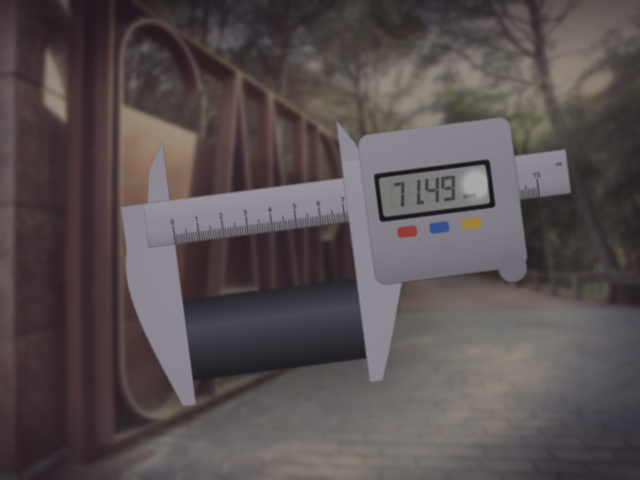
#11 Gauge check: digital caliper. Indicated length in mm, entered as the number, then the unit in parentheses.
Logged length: 71.49 (mm)
